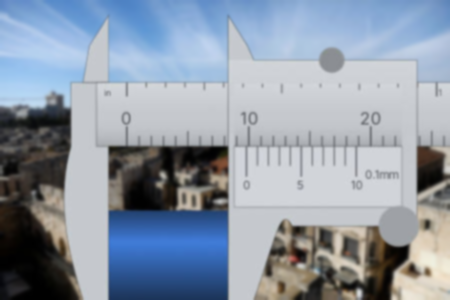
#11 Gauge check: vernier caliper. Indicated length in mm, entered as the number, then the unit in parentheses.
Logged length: 9.8 (mm)
